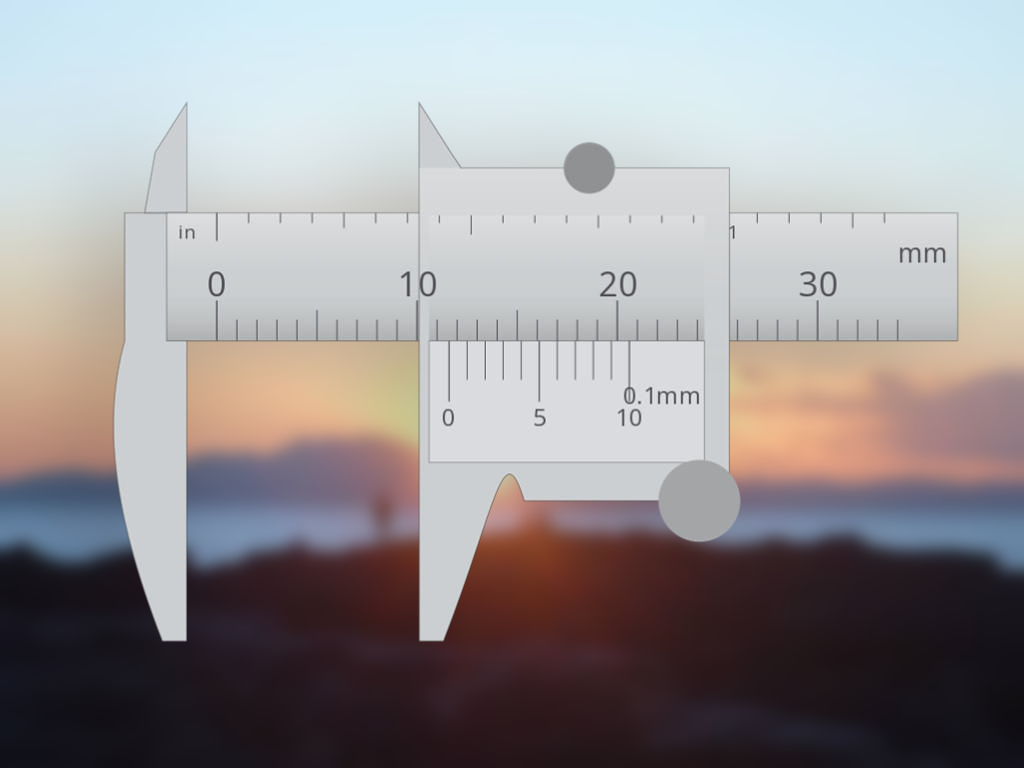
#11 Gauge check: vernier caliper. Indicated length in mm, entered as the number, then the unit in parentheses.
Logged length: 11.6 (mm)
